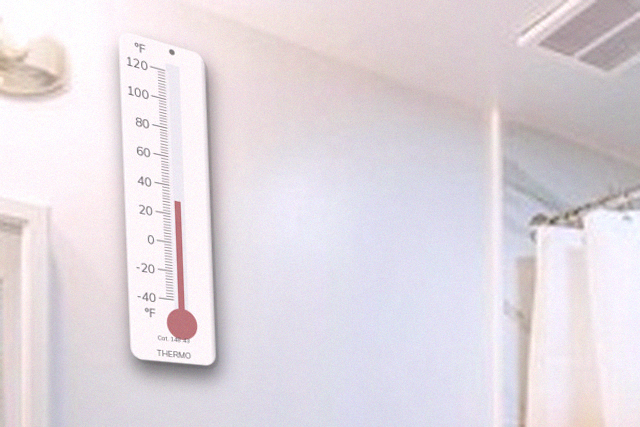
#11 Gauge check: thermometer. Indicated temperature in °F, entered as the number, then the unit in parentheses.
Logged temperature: 30 (°F)
